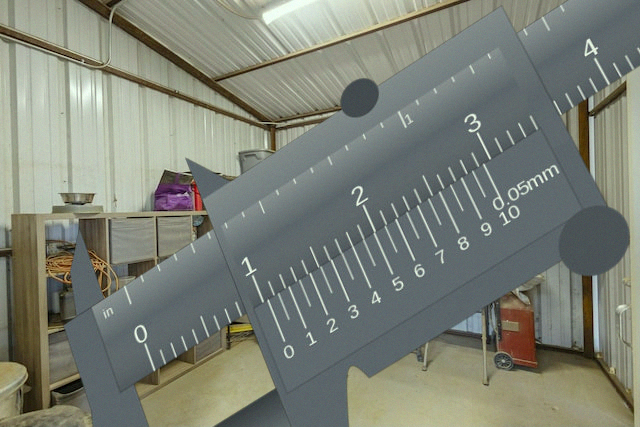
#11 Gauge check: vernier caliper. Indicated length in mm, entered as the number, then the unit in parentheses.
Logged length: 10.4 (mm)
